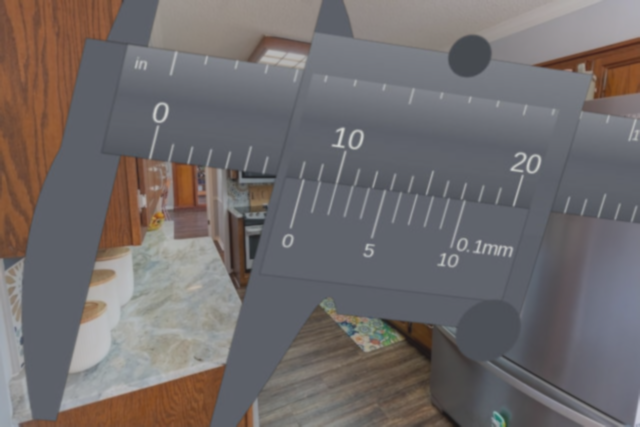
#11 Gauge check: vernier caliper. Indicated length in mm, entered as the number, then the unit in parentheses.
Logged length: 8.2 (mm)
